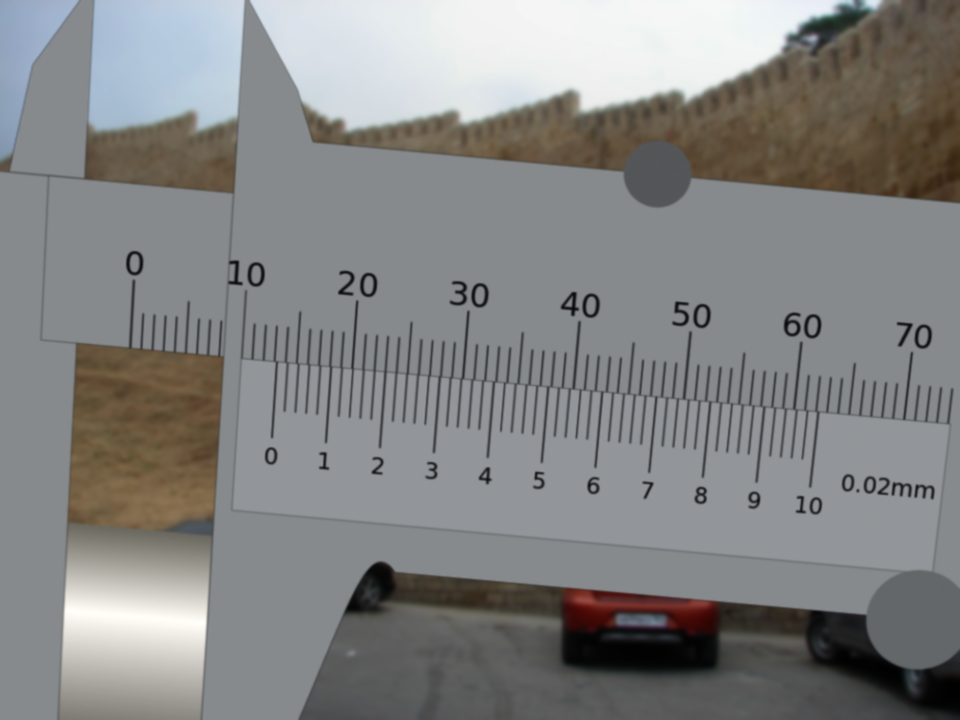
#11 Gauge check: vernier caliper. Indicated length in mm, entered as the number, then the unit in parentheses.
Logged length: 13.2 (mm)
